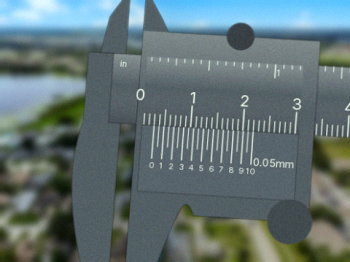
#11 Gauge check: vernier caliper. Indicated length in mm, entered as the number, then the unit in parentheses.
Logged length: 3.0 (mm)
